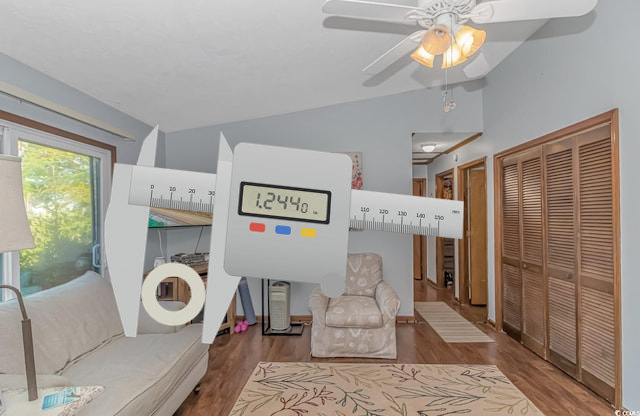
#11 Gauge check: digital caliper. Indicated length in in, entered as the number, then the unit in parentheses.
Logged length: 1.2440 (in)
